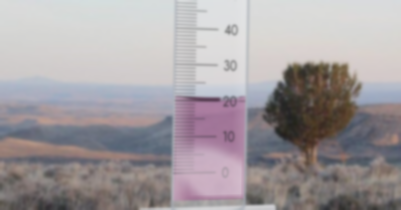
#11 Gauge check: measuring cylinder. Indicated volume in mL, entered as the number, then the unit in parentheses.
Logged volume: 20 (mL)
